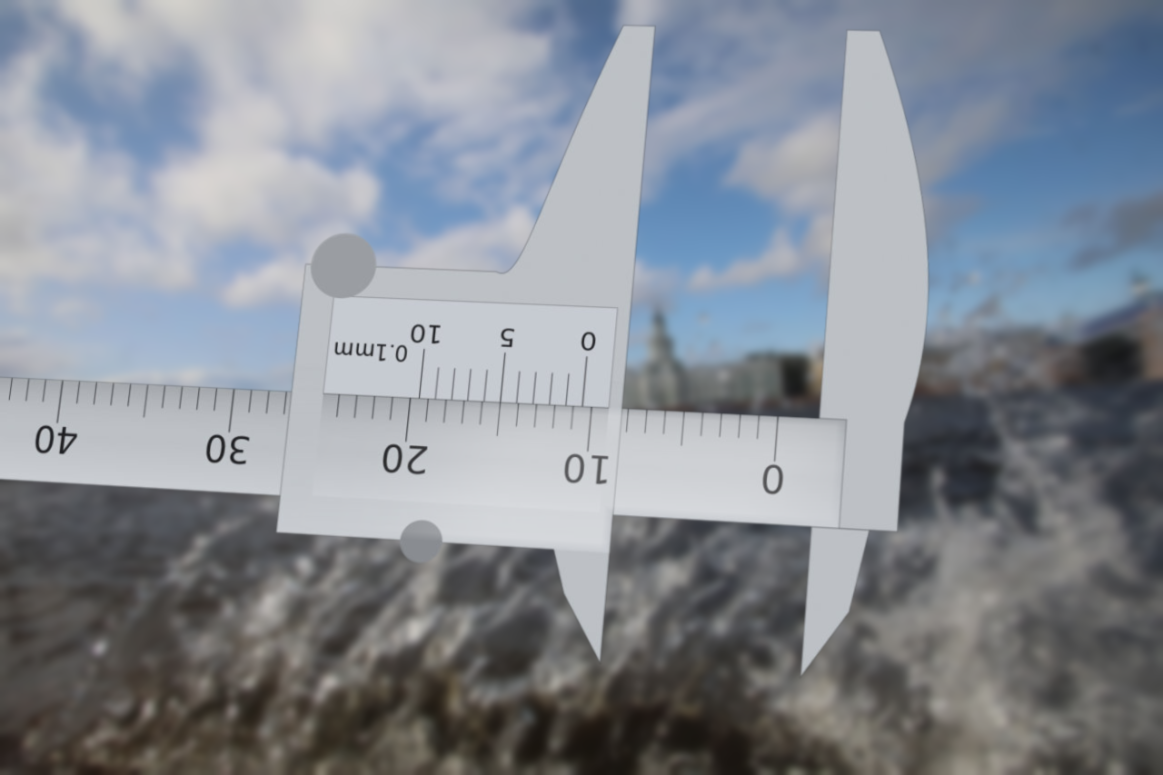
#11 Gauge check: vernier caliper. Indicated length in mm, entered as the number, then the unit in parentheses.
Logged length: 10.5 (mm)
